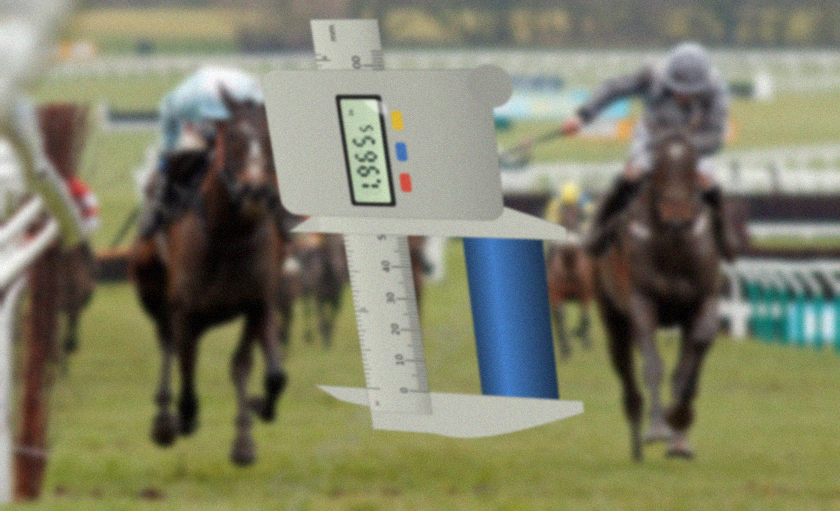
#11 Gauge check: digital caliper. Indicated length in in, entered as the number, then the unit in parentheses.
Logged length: 1.9655 (in)
